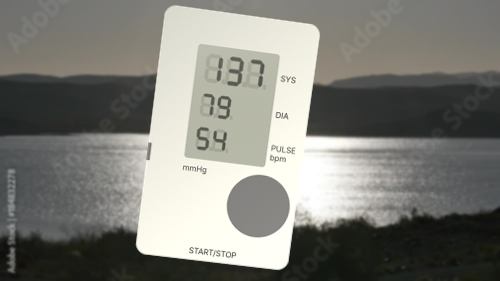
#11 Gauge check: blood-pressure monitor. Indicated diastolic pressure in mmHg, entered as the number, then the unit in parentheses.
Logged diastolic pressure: 79 (mmHg)
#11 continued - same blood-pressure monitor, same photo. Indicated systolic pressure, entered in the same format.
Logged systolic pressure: 137 (mmHg)
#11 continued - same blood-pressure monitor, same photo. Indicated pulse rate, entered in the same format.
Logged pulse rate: 54 (bpm)
